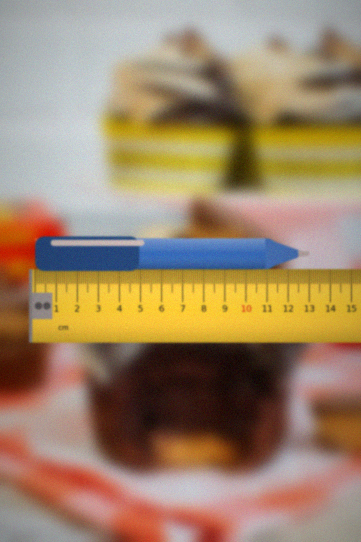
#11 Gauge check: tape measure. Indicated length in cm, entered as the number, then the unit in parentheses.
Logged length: 13 (cm)
